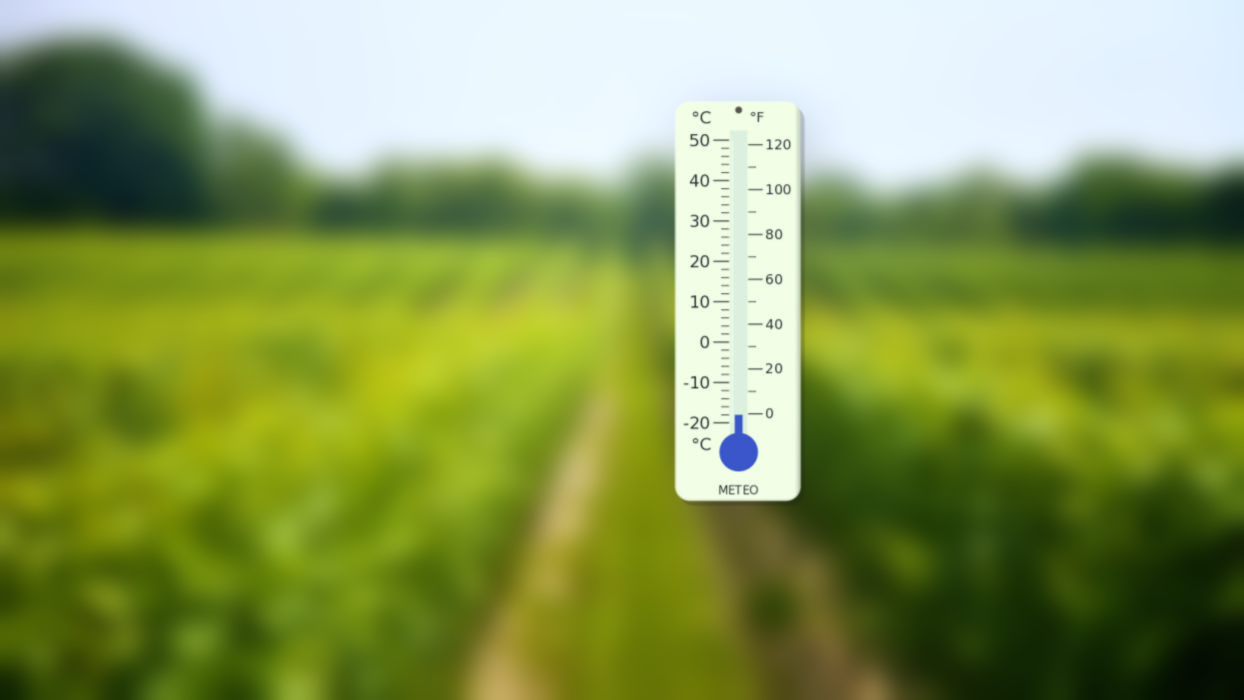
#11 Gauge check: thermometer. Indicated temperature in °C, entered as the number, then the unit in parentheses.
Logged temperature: -18 (°C)
